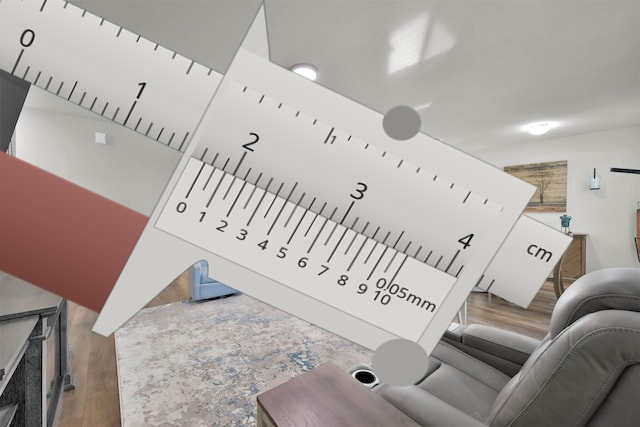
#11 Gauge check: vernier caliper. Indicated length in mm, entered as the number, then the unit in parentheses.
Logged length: 17.4 (mm)
